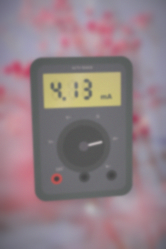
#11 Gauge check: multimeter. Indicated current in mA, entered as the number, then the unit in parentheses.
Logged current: 4.13 (mA)
